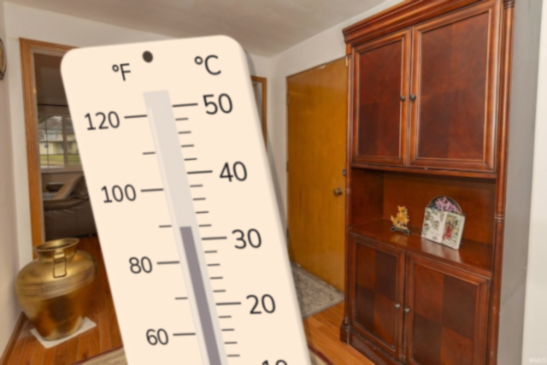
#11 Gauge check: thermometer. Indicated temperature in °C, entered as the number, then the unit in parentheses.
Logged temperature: 32 (°C)
